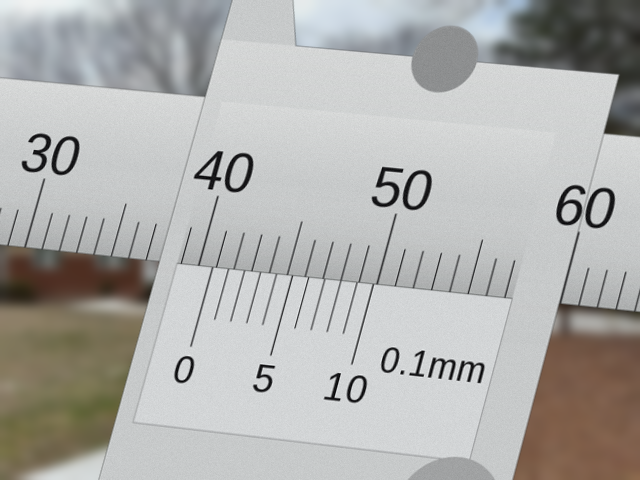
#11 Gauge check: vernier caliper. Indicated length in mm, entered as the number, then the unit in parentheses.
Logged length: 40.8 (mm)
